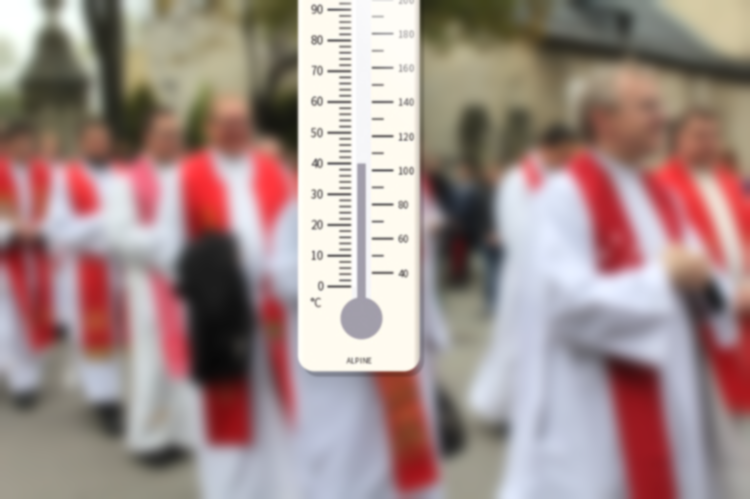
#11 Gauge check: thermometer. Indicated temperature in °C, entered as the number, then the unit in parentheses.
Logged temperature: 40 (°C)
